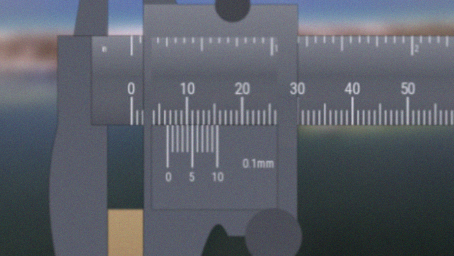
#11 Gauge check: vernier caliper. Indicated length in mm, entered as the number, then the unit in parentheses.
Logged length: 6.5 (mm)
